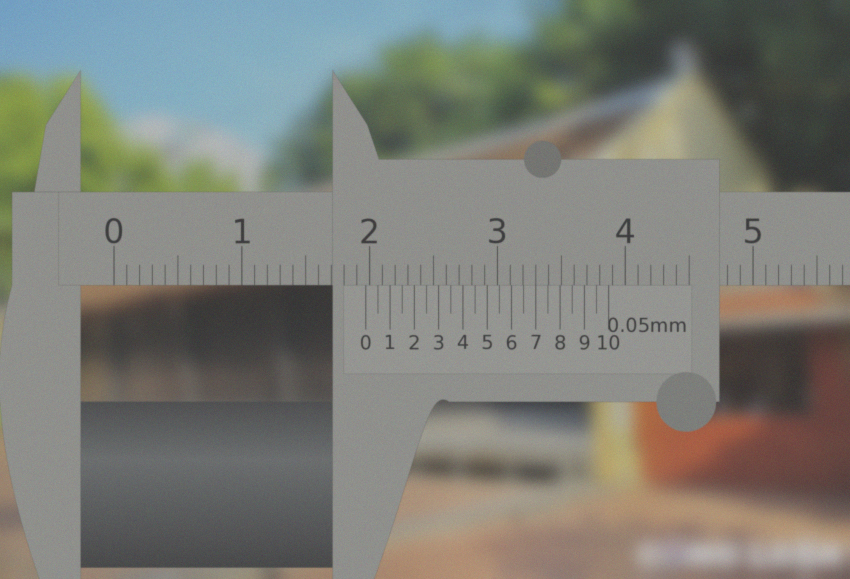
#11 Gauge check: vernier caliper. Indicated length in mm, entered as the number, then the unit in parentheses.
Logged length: 19.7 (mm)
